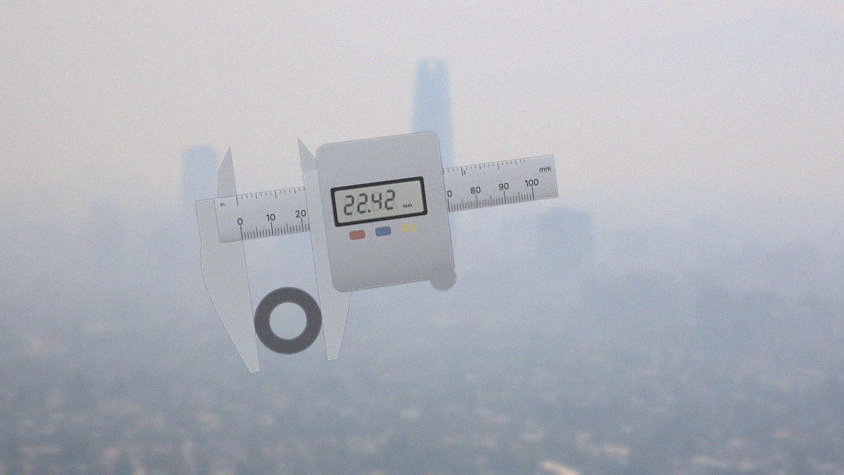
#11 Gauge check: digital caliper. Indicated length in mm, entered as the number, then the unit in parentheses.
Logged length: 22.42 (mm)
